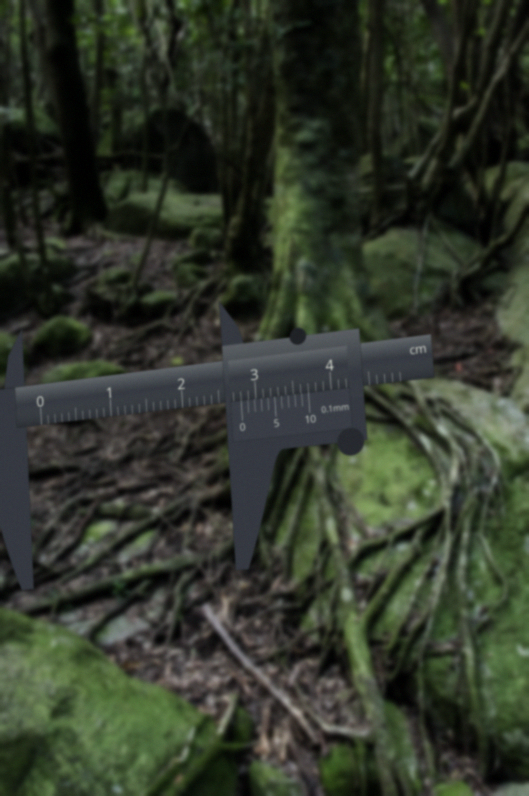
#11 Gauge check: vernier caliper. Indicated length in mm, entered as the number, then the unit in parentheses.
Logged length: 28.0 (mm)
